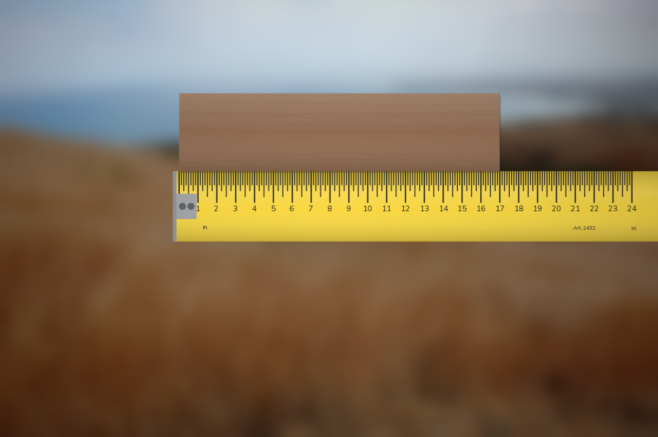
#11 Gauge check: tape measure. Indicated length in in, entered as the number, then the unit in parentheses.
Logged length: 17 (in)
